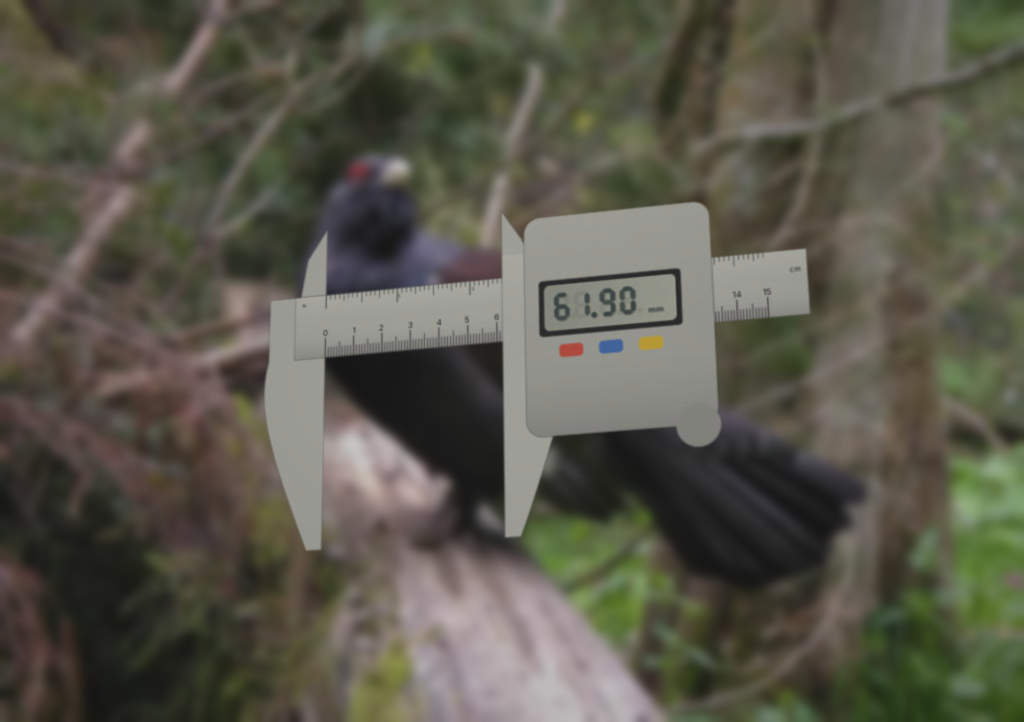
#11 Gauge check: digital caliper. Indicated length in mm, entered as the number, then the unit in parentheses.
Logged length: 61.90 (mm)
